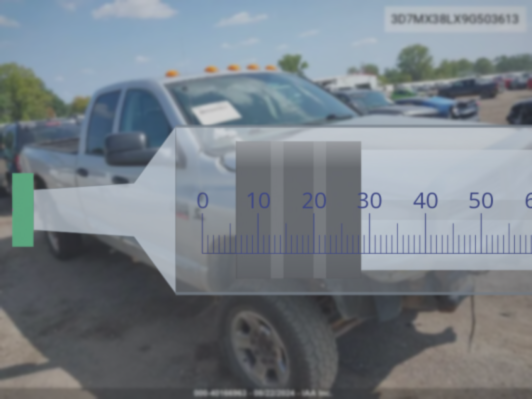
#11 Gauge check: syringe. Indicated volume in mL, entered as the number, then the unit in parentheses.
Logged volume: 6 (mL)
